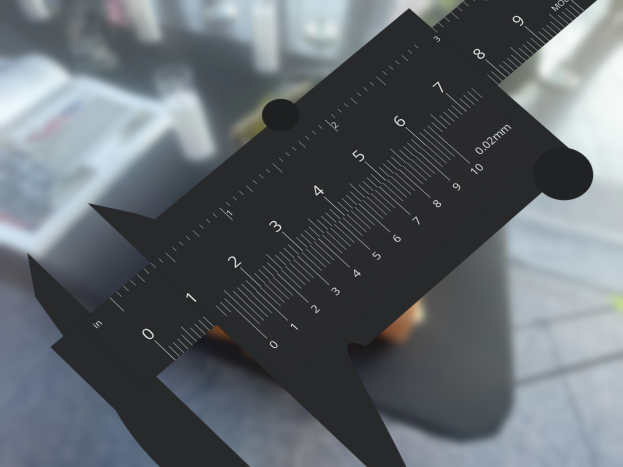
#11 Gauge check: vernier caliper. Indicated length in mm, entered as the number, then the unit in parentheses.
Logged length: 14.0 (mm)
